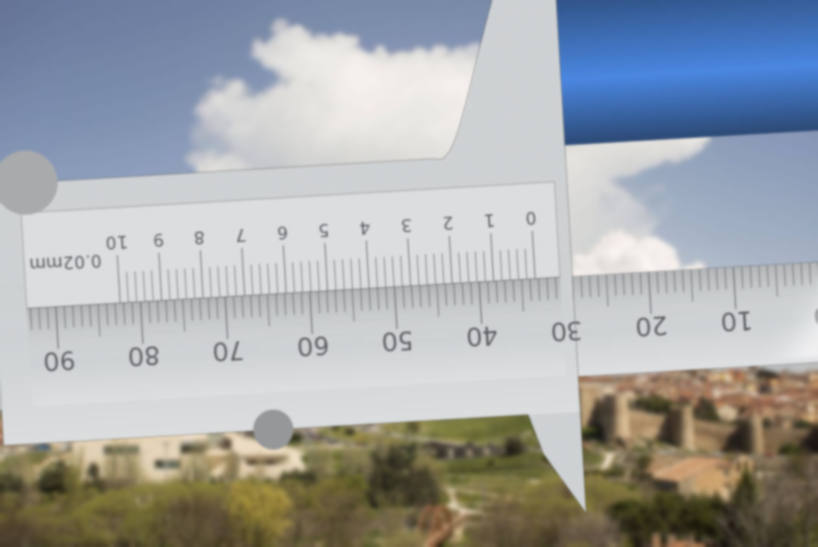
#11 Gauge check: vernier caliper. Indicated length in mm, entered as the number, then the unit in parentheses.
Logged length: 33.4 (mm)
